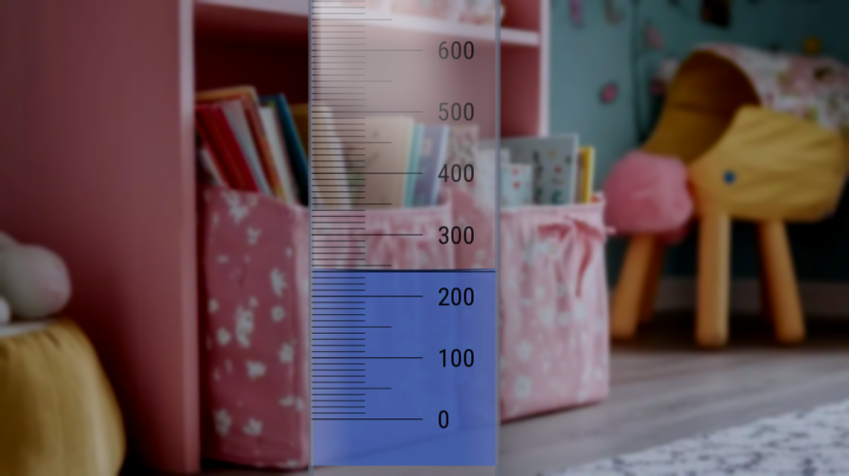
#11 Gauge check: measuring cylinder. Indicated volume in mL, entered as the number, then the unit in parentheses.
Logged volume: 240 (mL)
